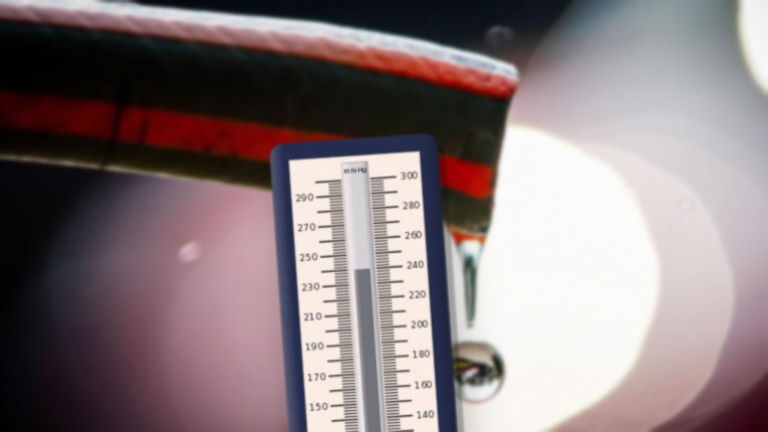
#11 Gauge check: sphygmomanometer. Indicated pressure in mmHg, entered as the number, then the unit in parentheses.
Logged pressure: 240 (mmHg)
